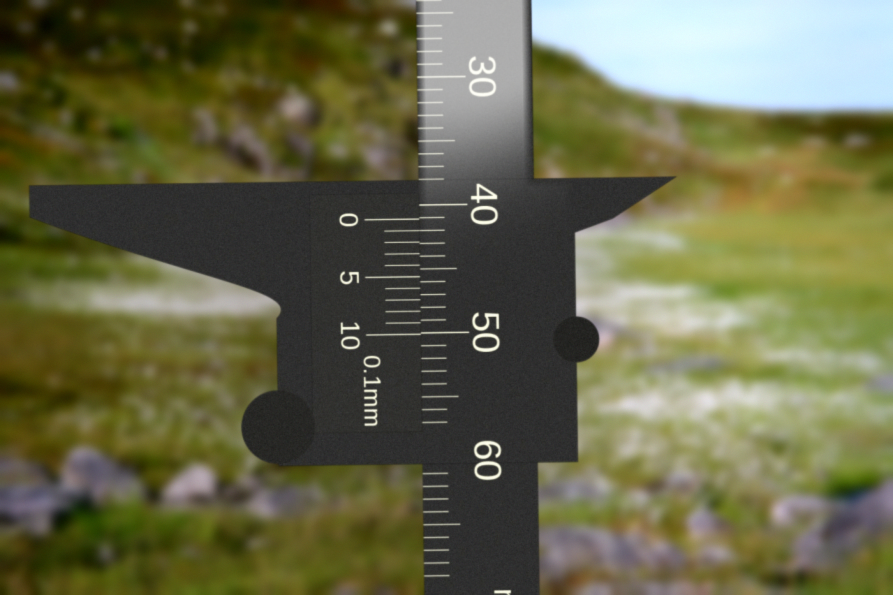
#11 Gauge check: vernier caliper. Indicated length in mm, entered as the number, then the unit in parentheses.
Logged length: 41.1 (mm)
